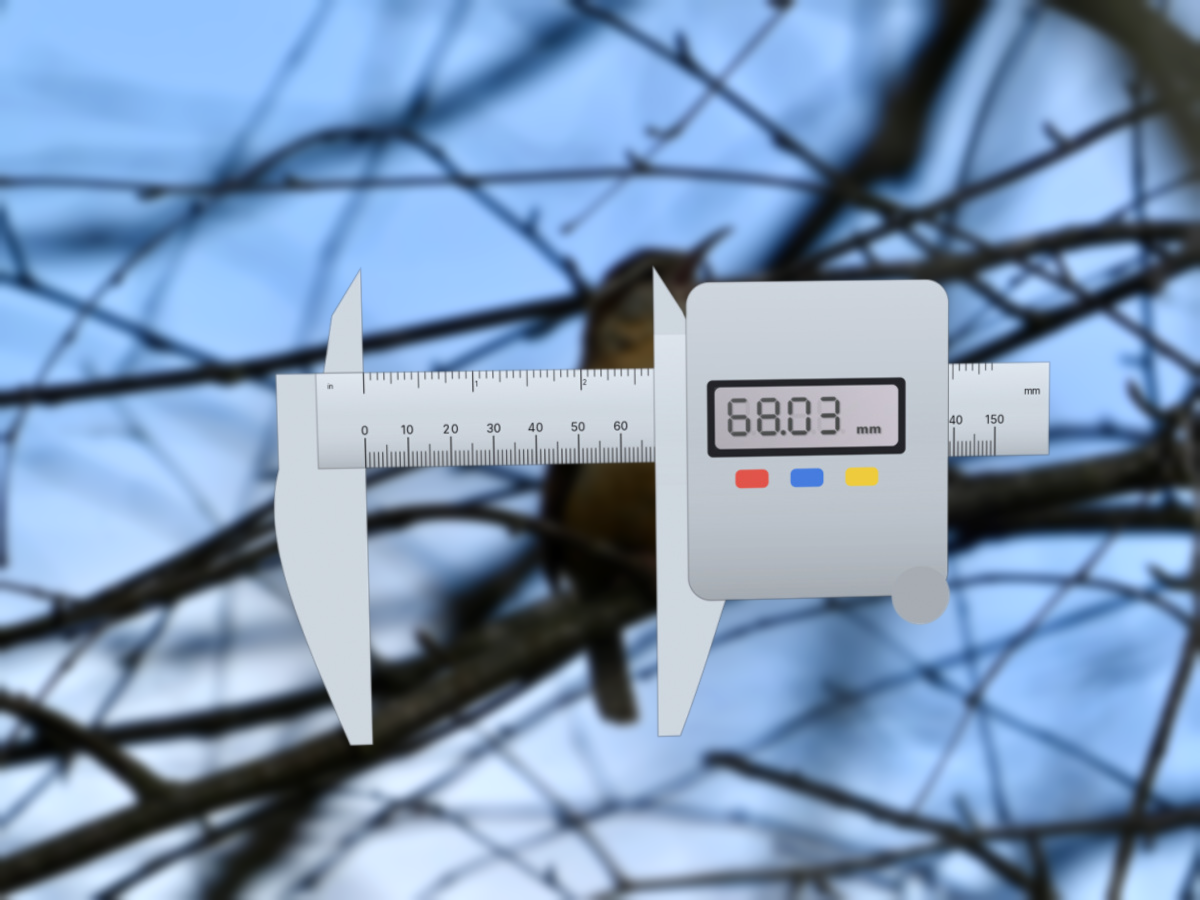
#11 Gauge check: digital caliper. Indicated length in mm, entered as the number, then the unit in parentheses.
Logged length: 68.03 (mm)
